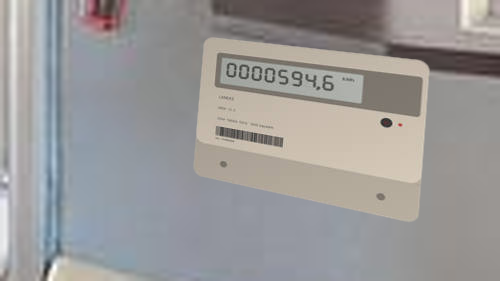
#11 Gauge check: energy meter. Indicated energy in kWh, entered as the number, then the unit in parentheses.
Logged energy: 594.6 (kWh)
